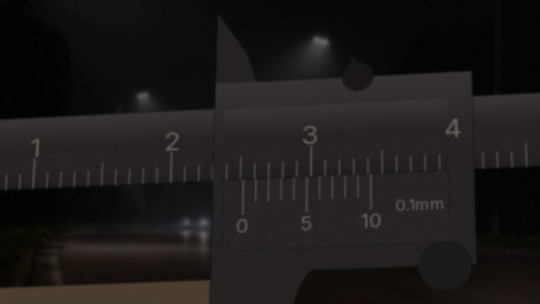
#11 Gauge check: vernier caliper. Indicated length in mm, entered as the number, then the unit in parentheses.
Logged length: 25.2 (mm)
